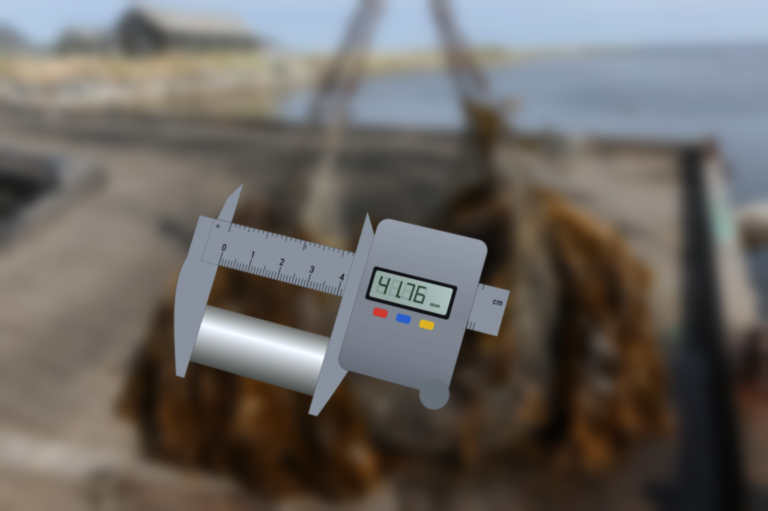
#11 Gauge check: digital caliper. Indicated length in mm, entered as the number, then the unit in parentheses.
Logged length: 41.76 (mm)
